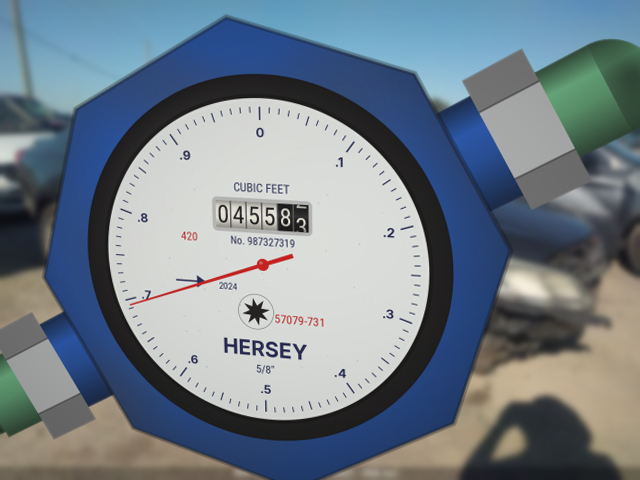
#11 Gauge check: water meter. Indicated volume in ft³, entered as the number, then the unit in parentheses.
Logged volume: 45582.69 (ft³)
